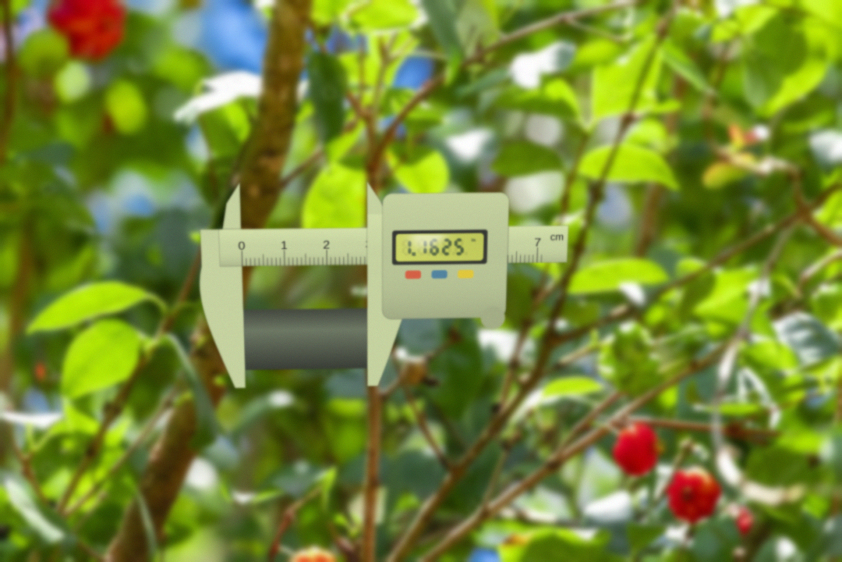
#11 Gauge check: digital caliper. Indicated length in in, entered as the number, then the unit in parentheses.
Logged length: 1.1625 (in)
